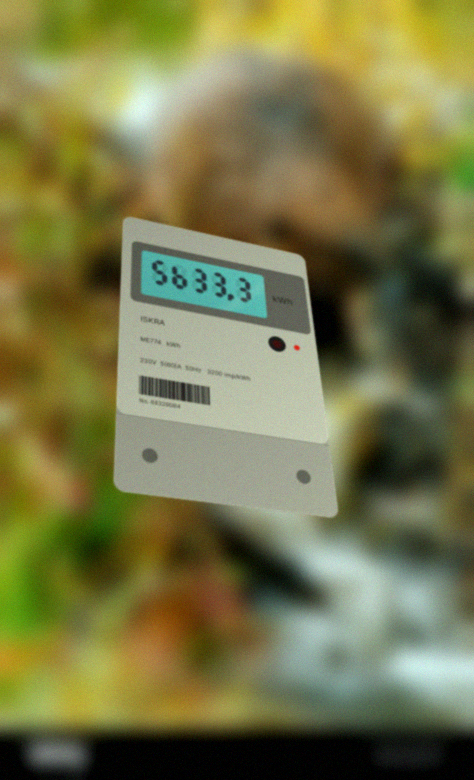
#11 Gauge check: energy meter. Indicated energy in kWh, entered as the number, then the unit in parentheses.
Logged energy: 5633.3 (kWh)
